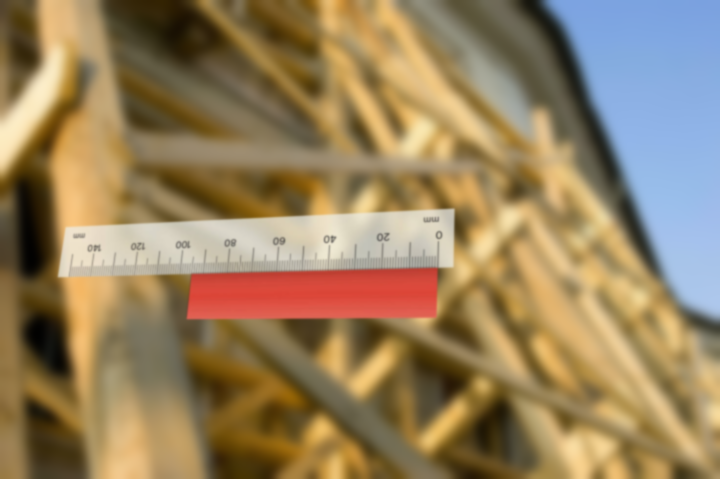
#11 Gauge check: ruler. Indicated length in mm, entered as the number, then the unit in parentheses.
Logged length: 95 (mm)
